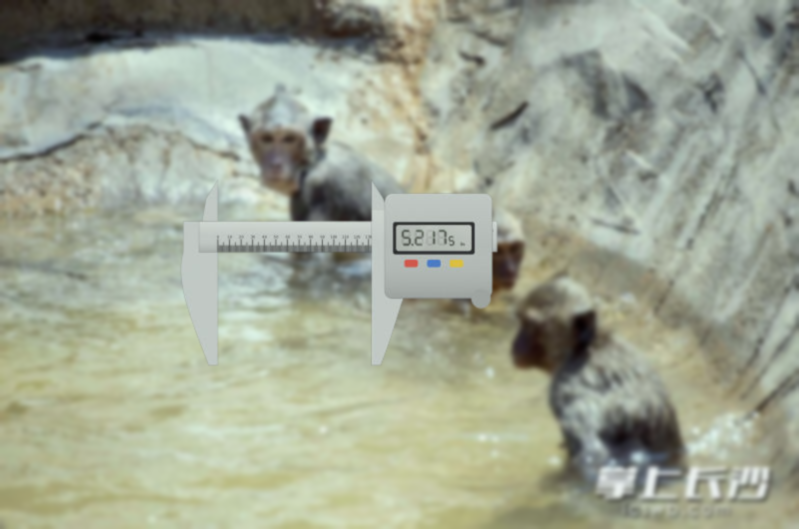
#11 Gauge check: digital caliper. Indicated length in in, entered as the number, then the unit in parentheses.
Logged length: 5.2175 (in)
